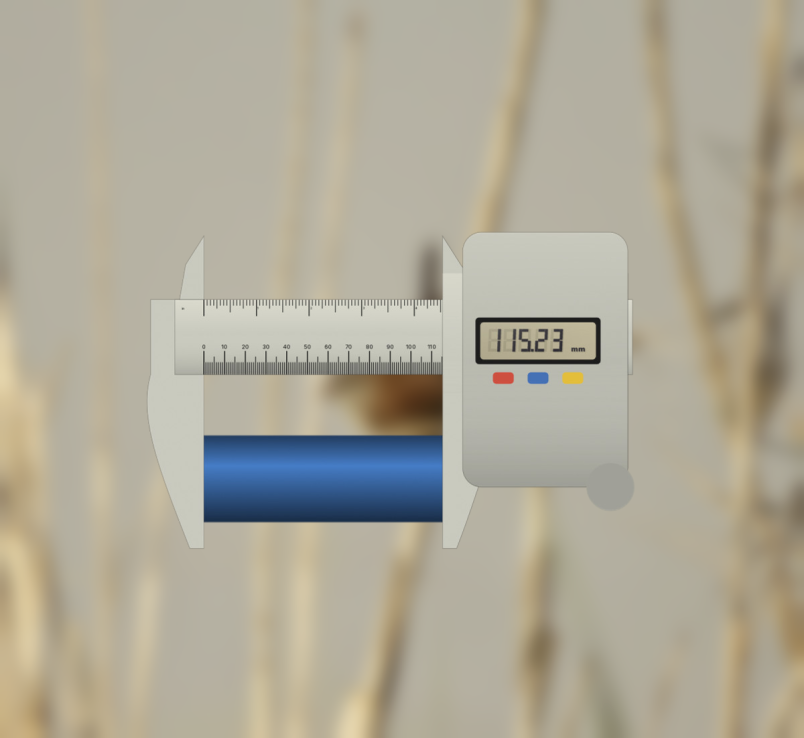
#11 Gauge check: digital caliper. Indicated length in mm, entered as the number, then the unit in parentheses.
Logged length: 115.23 (mm)
